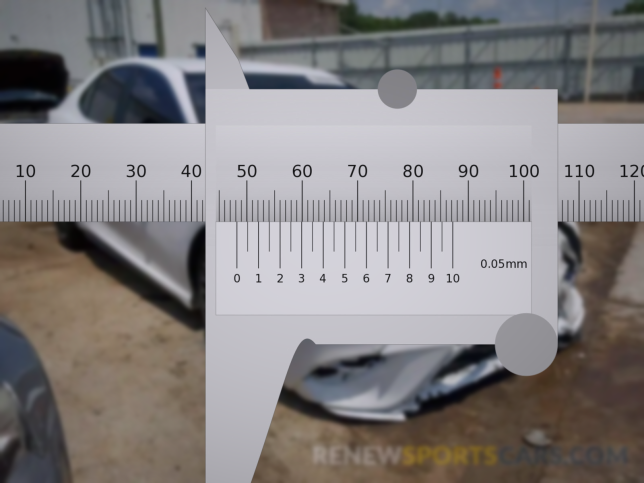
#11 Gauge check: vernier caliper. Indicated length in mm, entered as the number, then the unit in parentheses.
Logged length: 48.2 (mm)
